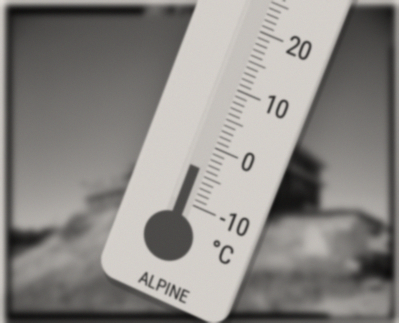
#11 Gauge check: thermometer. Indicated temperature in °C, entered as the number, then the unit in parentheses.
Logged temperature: -4 (°C)
